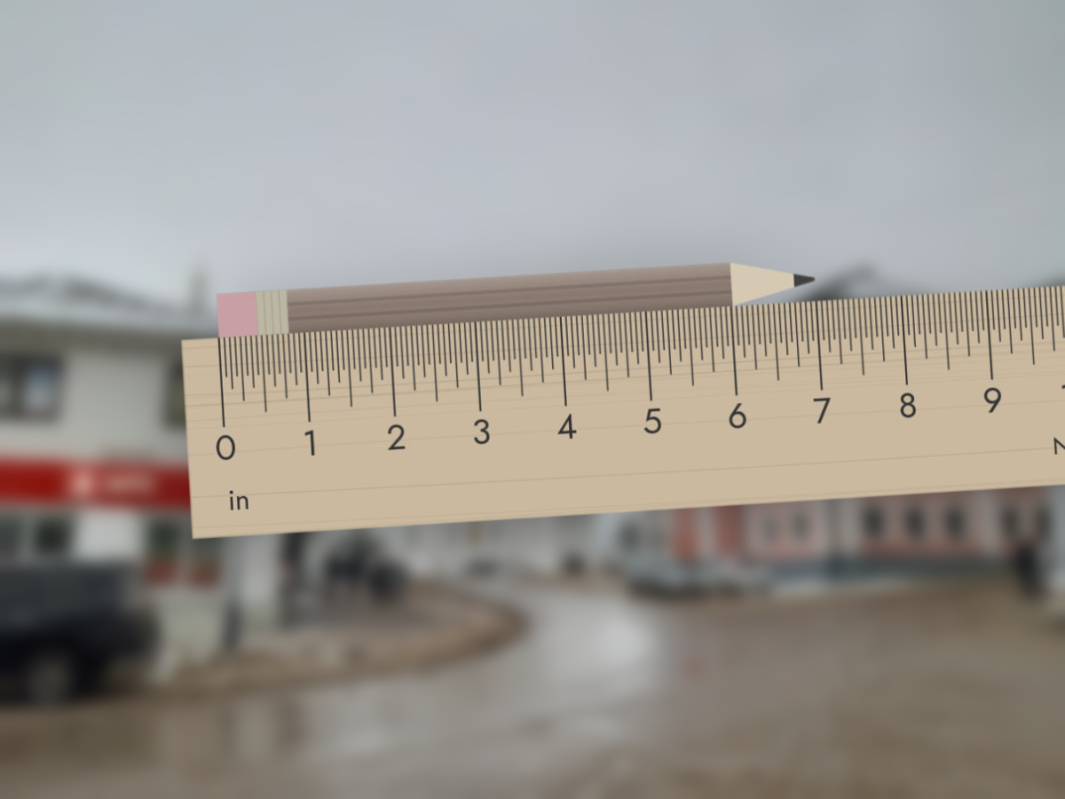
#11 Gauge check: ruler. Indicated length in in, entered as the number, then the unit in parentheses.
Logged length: 7 (in)
